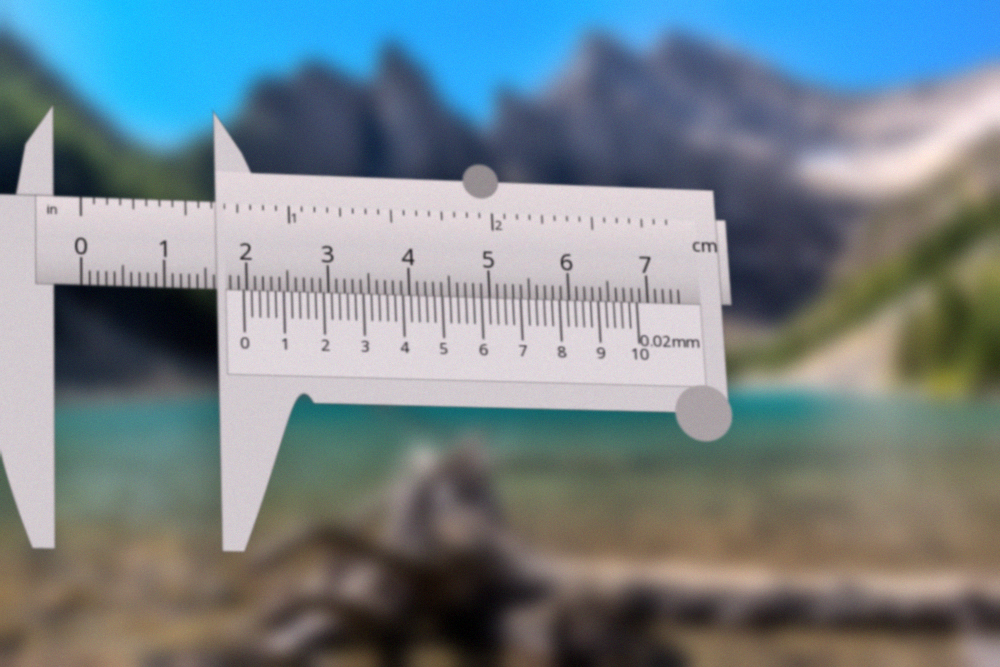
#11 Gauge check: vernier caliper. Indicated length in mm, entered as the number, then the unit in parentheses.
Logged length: 19.6 (mm)
